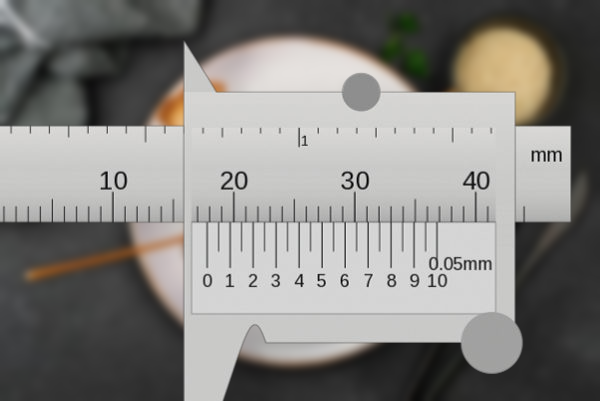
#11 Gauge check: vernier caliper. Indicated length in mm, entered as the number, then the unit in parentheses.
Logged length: 17.8 (mm)
